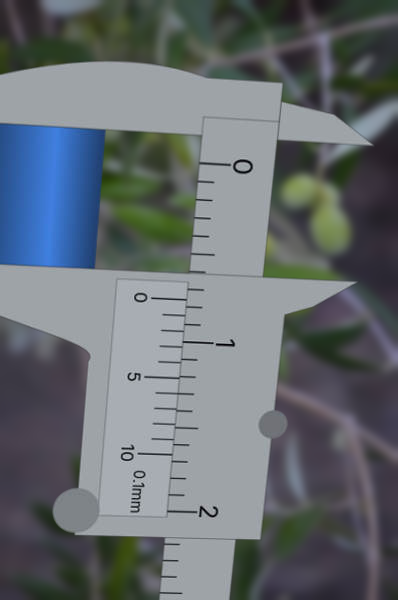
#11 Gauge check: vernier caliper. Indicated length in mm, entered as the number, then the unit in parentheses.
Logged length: 7.6 (mm)
